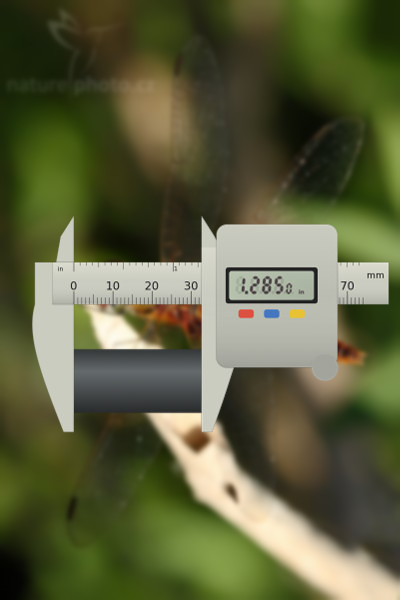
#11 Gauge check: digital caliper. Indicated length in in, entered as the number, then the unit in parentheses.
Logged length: 1.2850 (in)
